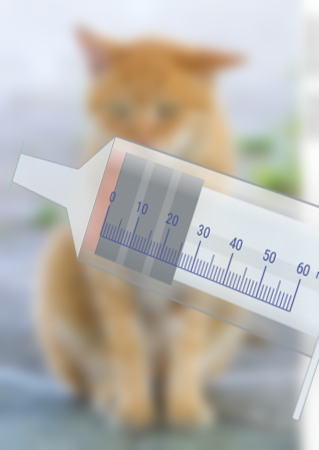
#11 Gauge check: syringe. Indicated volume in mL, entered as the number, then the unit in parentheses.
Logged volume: 0 (mL)
